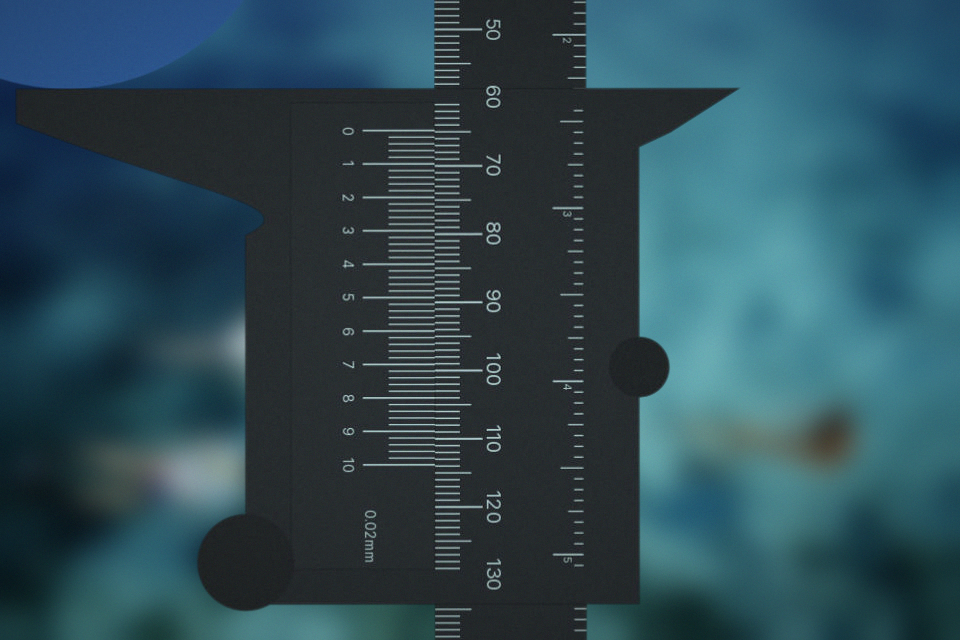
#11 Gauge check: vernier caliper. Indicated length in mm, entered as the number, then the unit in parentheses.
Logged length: 64.8 (mm)
